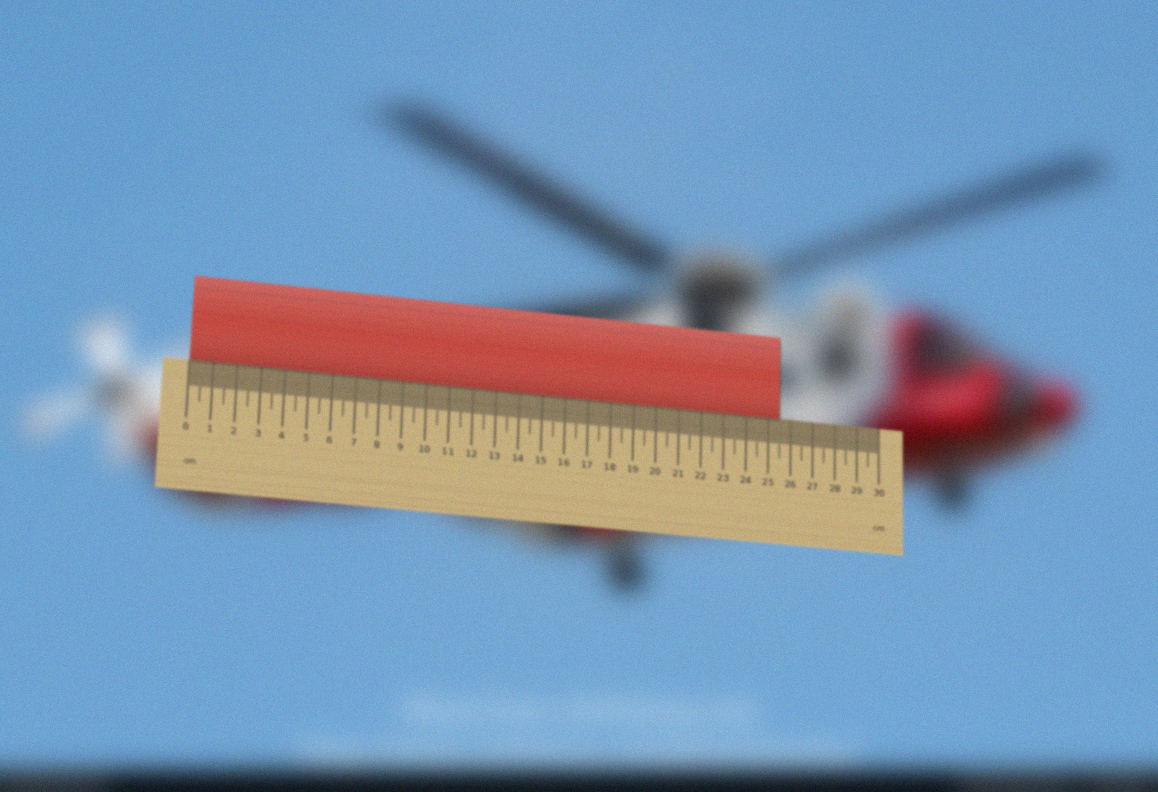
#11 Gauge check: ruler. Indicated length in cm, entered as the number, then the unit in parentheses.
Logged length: 25.5 (cm)
